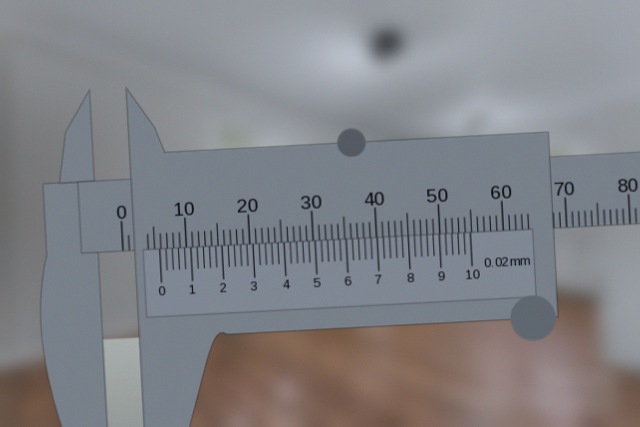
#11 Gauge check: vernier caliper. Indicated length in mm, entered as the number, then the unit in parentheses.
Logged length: 5.8 (mm)
